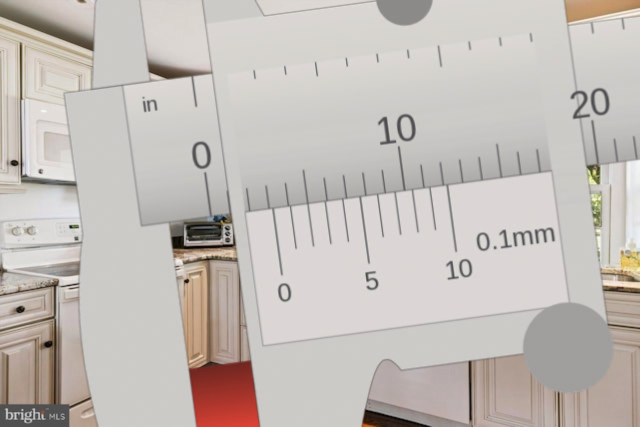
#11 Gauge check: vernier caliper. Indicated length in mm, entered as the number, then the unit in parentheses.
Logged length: 3.2 (mm)
